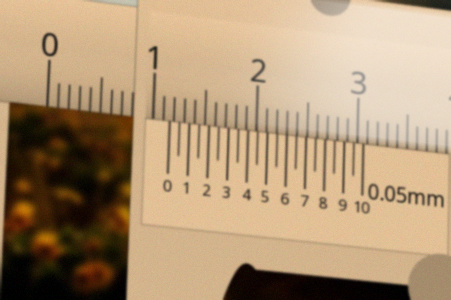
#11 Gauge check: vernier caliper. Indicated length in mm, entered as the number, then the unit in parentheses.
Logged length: 11.6 (mm)
